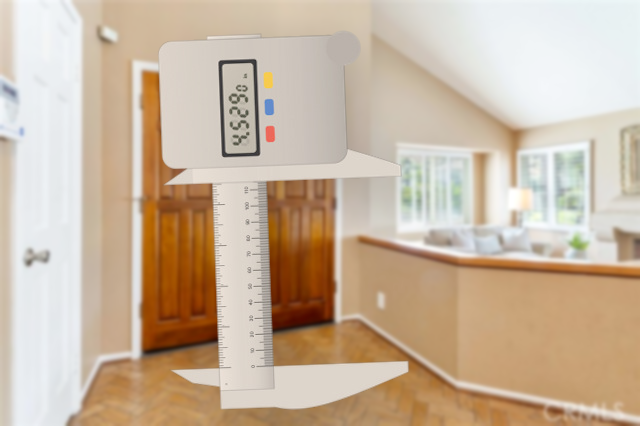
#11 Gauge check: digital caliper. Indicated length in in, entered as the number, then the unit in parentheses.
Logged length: 4.5290 (in)
